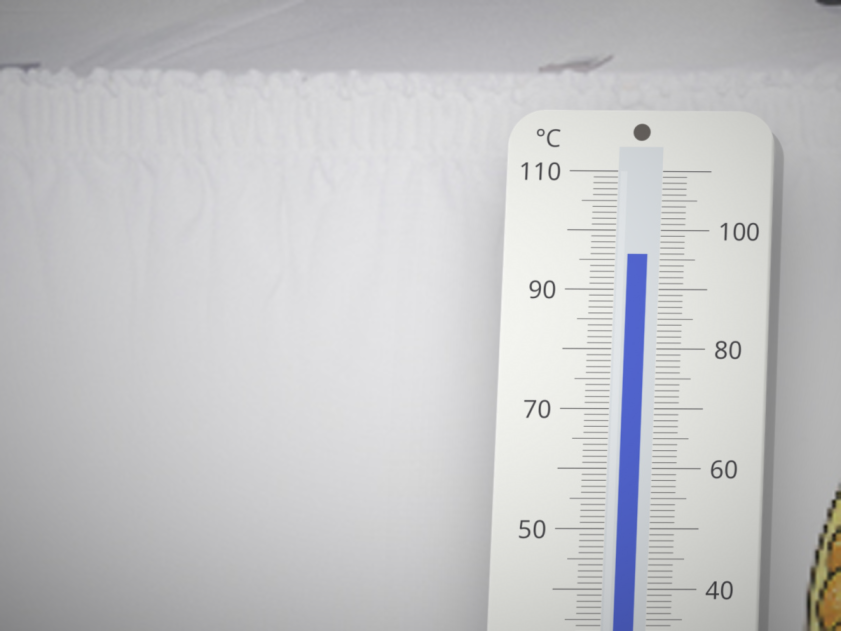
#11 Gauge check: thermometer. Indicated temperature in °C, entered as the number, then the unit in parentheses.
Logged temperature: 96 (°C)
